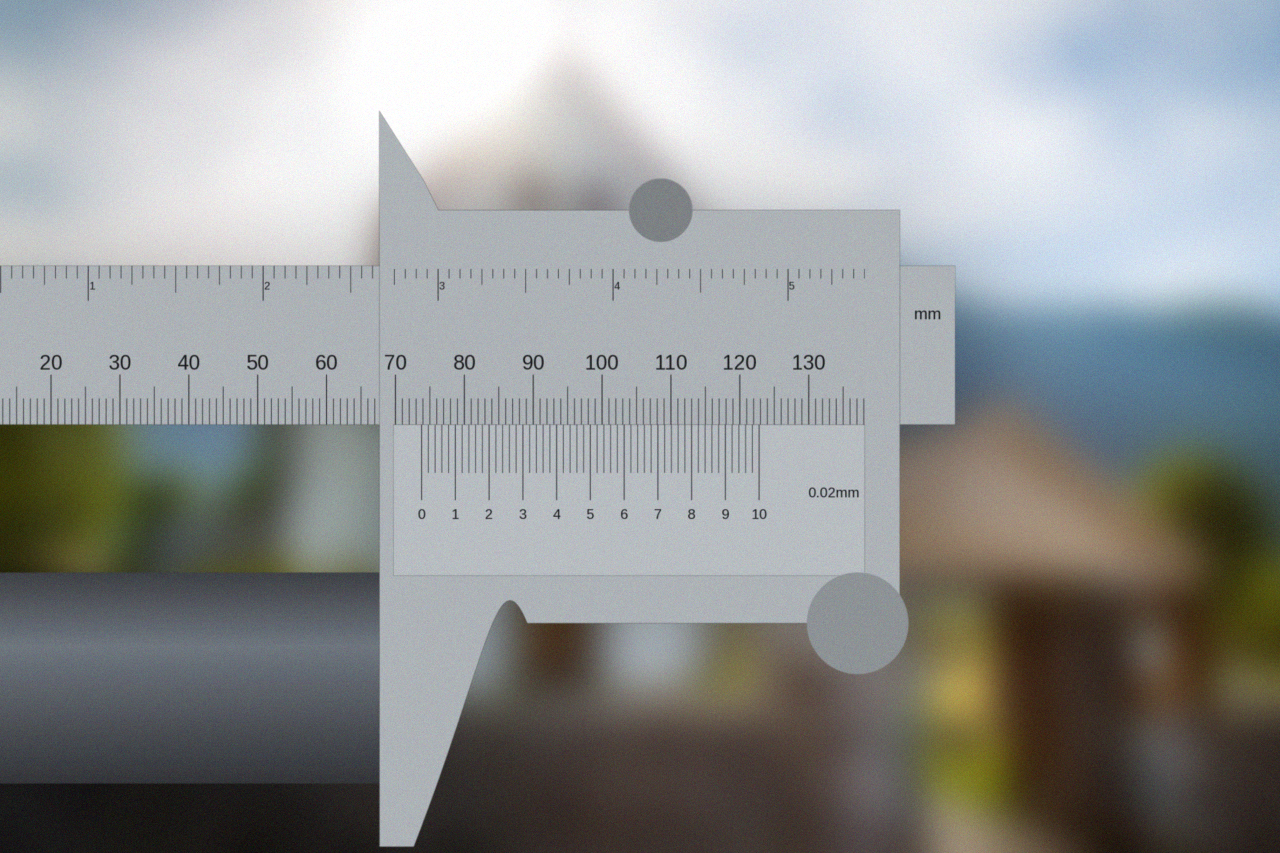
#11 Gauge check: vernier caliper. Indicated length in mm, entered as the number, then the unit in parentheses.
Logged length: 73.8 (mm)
